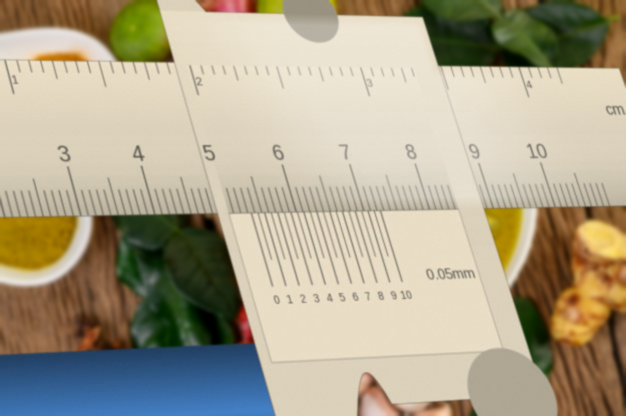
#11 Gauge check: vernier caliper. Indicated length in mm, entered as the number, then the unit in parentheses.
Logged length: 53.5 (mm)
